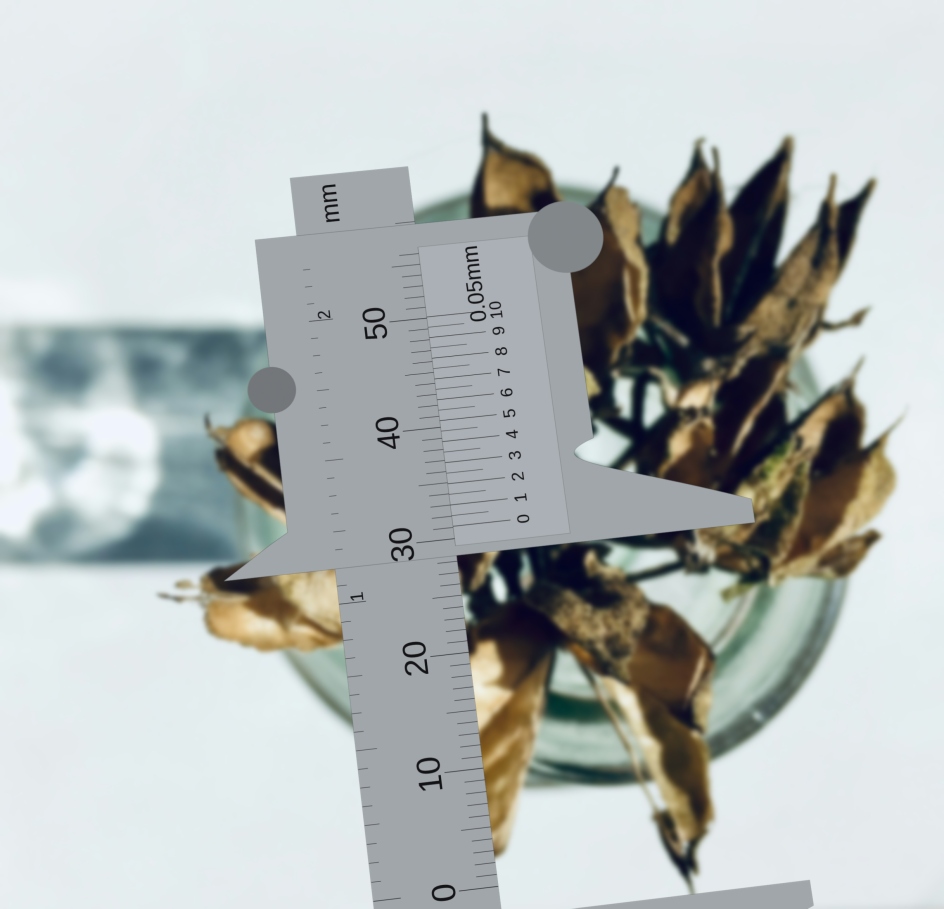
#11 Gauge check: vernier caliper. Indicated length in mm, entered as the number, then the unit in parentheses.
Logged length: 31.1 (mm)
